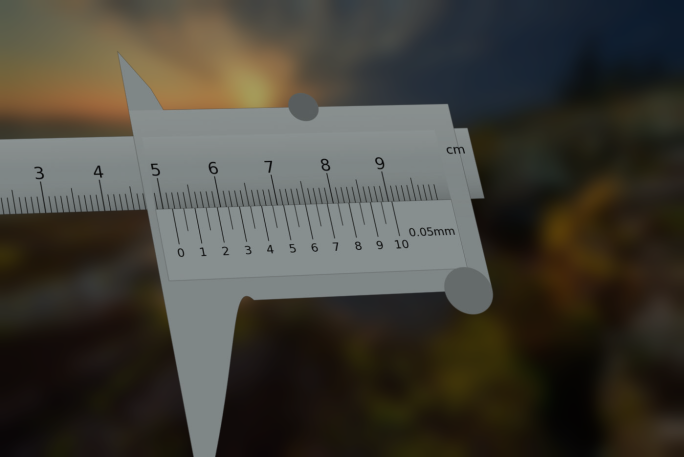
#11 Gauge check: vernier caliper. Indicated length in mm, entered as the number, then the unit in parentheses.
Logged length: 51.6 (mm)
